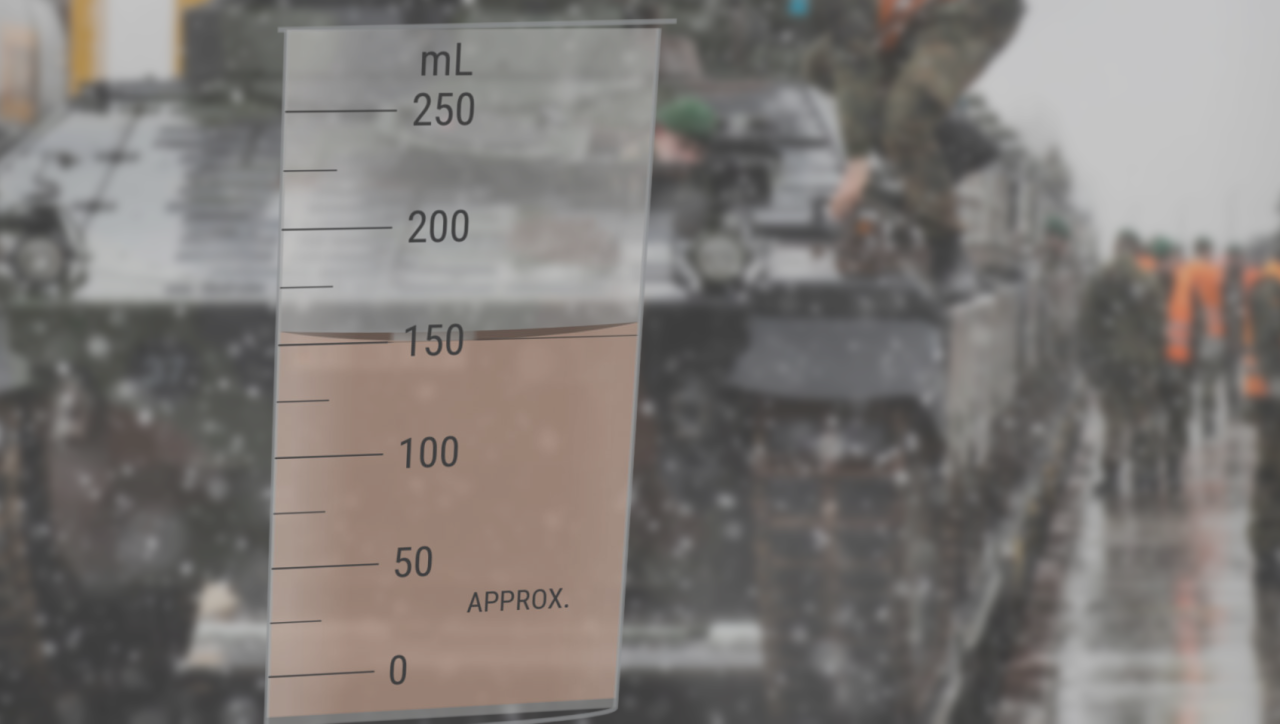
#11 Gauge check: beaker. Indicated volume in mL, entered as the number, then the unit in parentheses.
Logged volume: 150 (mL)
